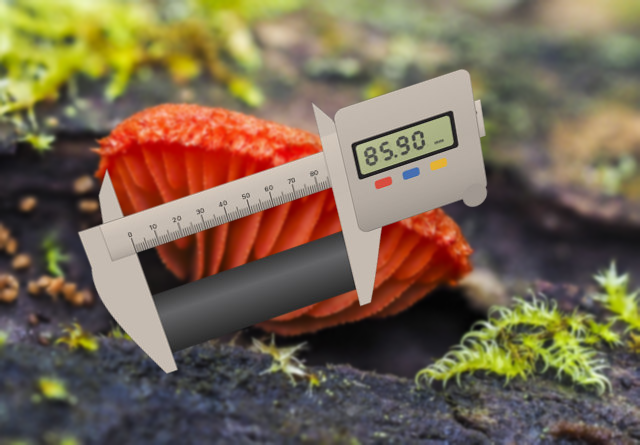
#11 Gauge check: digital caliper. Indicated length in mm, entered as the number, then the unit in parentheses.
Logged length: 85.90 (mm)
